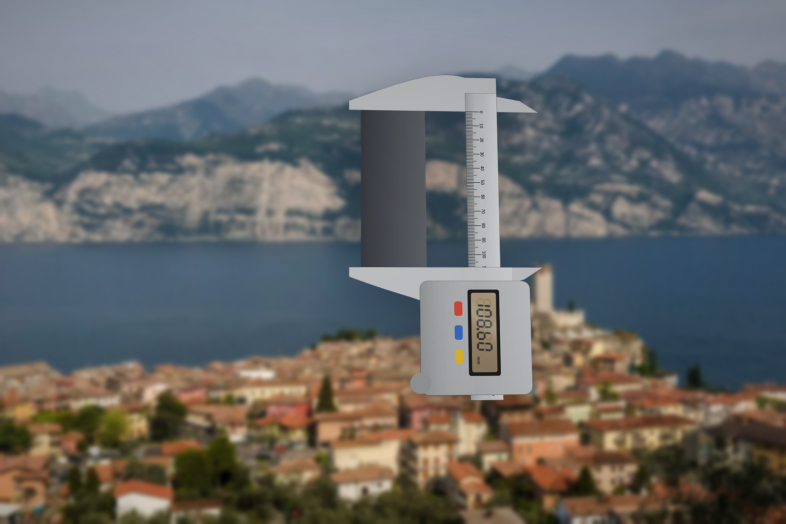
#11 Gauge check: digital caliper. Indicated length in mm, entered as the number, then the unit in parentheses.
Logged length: 108.60 (mm)
